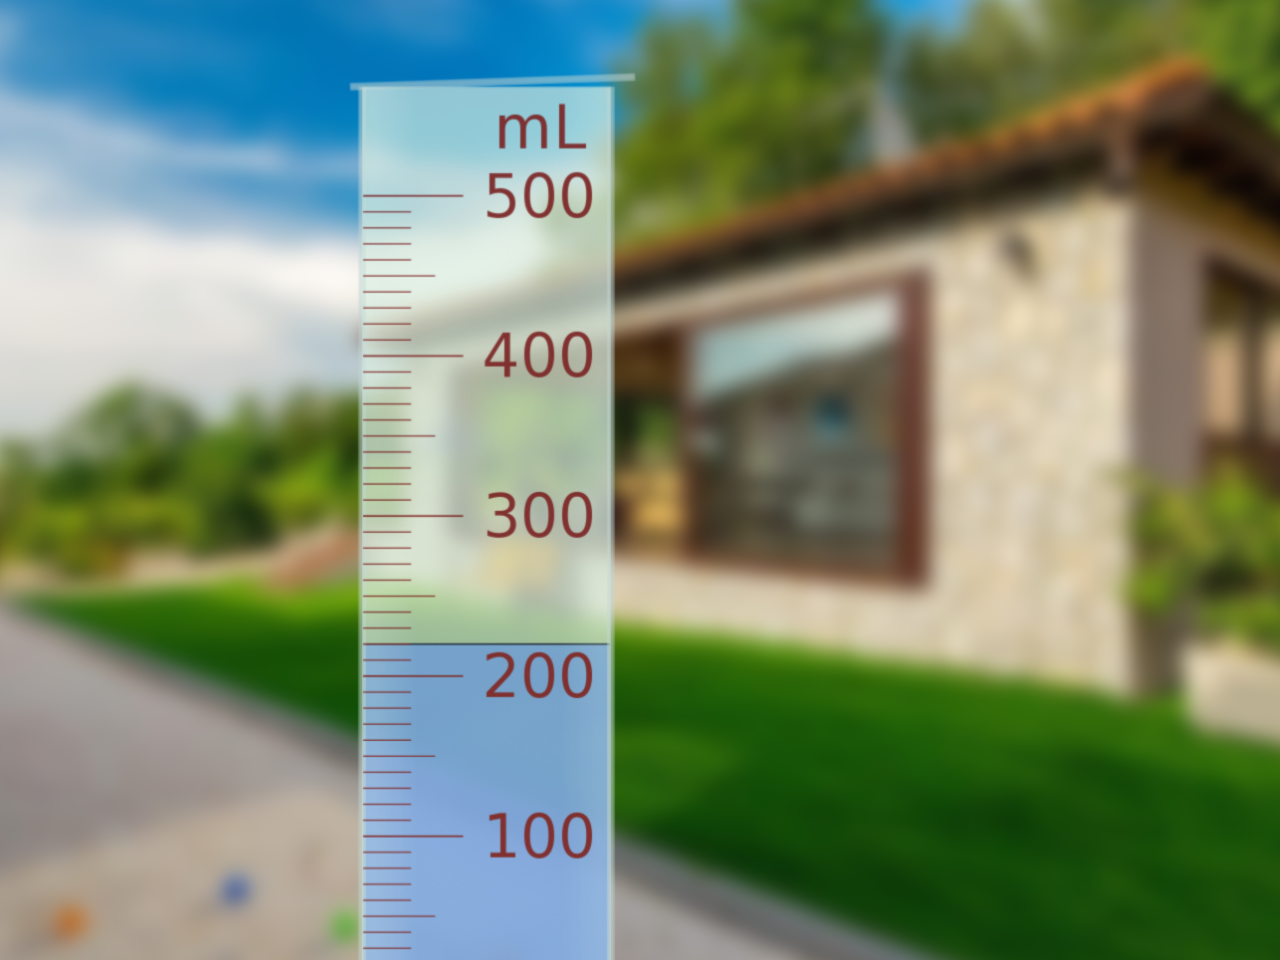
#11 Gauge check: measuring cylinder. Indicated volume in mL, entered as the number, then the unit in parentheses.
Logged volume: 220 (mL)
